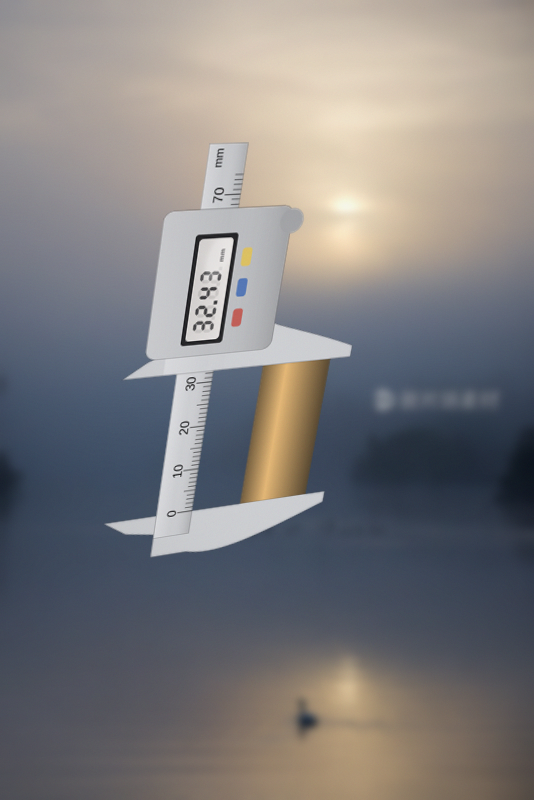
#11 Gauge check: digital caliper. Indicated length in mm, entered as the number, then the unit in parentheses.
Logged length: 32.43 (mm)
